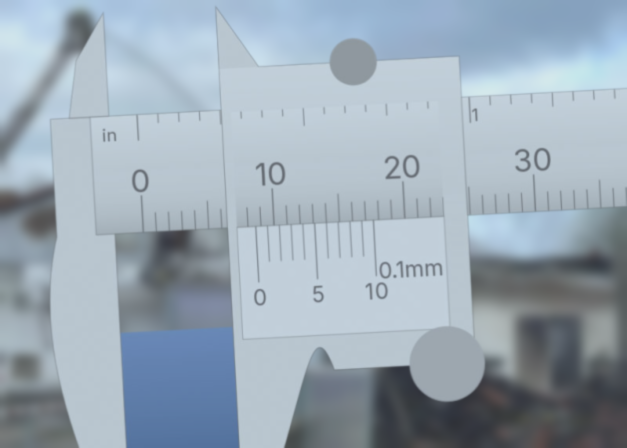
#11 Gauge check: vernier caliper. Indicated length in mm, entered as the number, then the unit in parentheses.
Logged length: 8.6 (mm)
